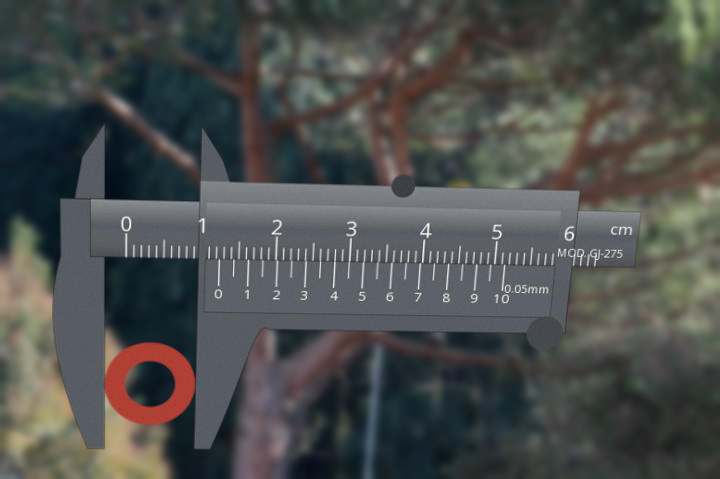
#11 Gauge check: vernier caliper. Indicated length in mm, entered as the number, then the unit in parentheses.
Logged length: 12.4 (mm)
